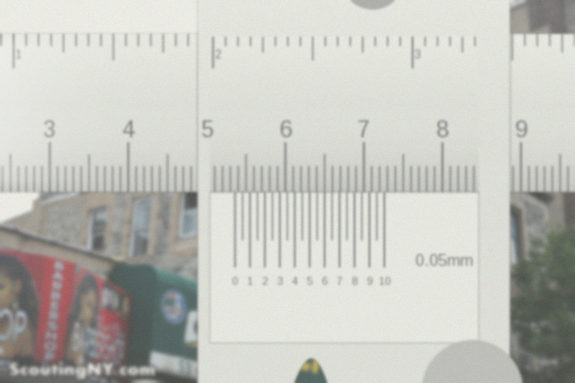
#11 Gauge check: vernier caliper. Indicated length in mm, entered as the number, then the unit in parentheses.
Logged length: 53.6 (mm)
